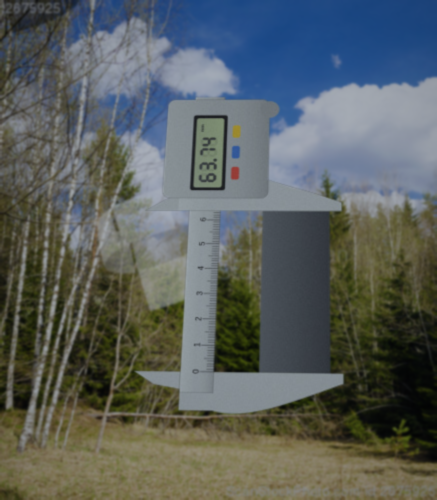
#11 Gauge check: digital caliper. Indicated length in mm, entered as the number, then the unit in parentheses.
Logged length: 63.74 (mm)
